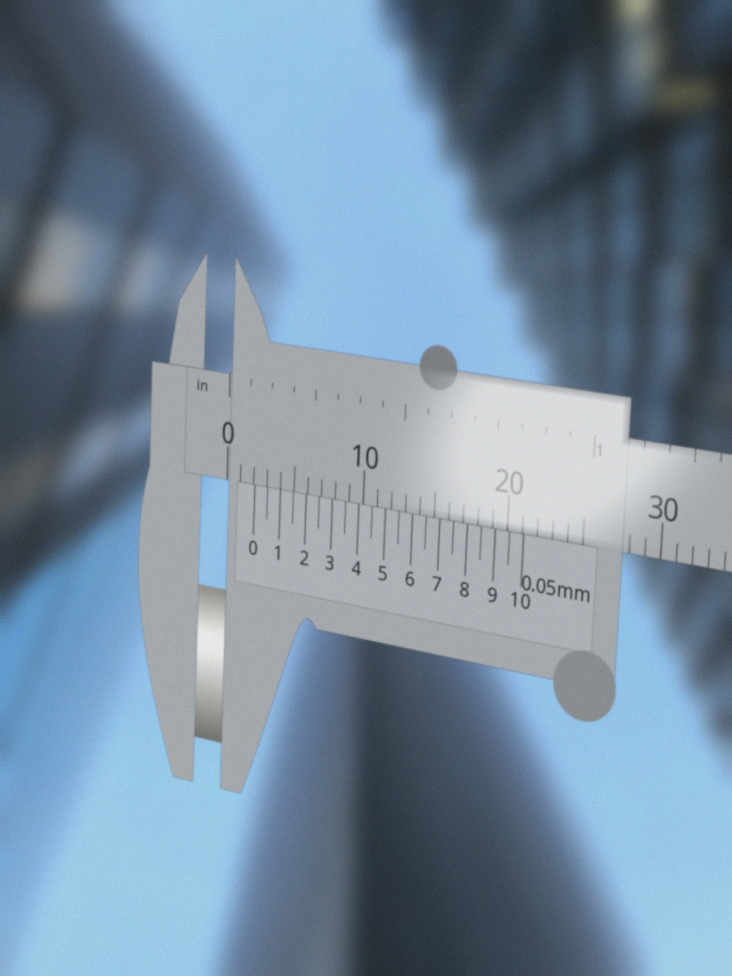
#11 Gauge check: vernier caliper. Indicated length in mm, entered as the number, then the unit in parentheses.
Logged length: 2.1 (mm)
